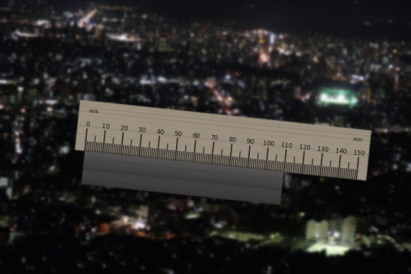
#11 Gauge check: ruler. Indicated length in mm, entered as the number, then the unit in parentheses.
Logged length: 110 (mm)
